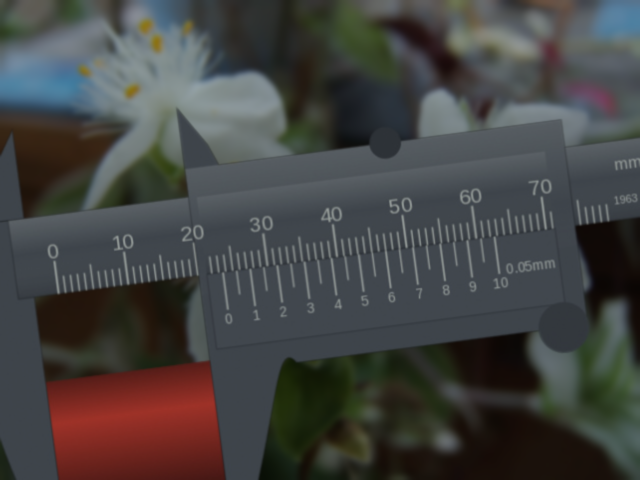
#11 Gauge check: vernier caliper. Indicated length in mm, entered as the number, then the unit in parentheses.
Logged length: 23.6 (mm)
